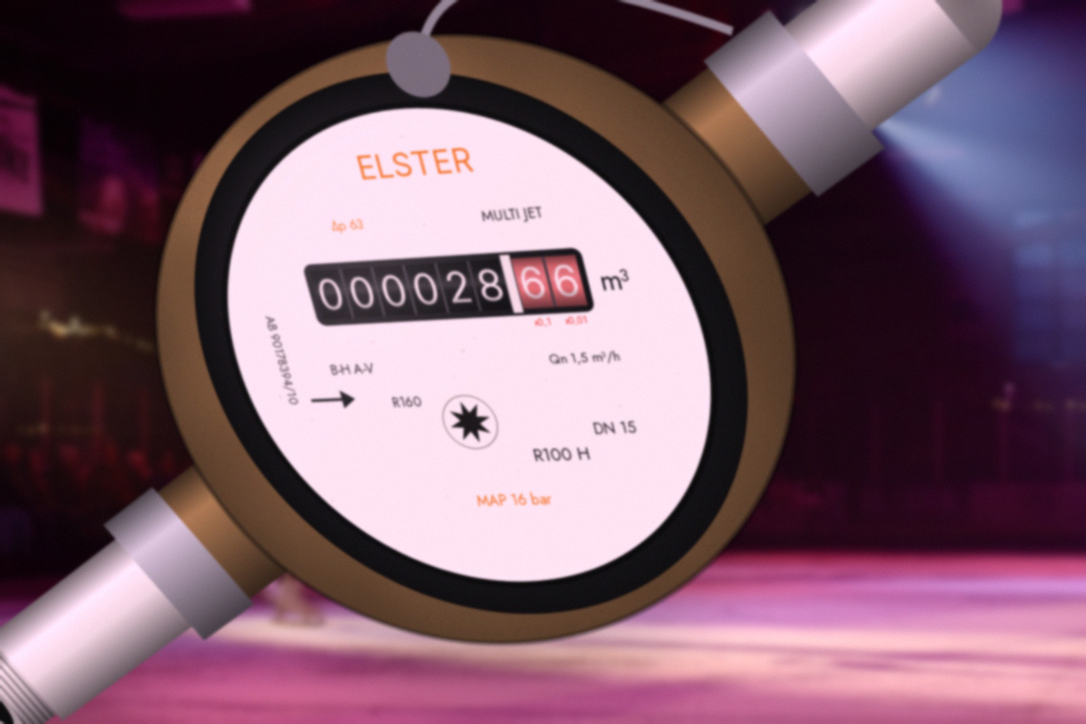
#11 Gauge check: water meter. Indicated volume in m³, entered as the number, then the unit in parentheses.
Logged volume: 28.66 (m³)
